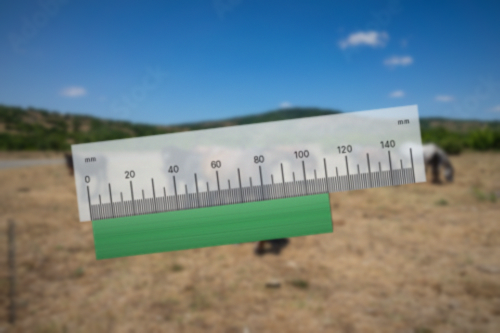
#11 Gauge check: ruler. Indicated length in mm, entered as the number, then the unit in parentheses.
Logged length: 110 (mm)
